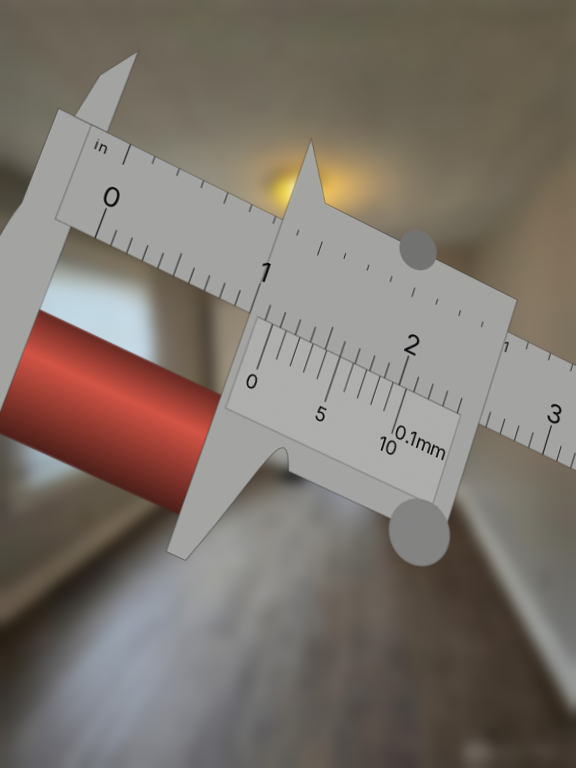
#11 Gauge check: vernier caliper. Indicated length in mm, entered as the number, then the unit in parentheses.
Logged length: 11.5 (mm)
